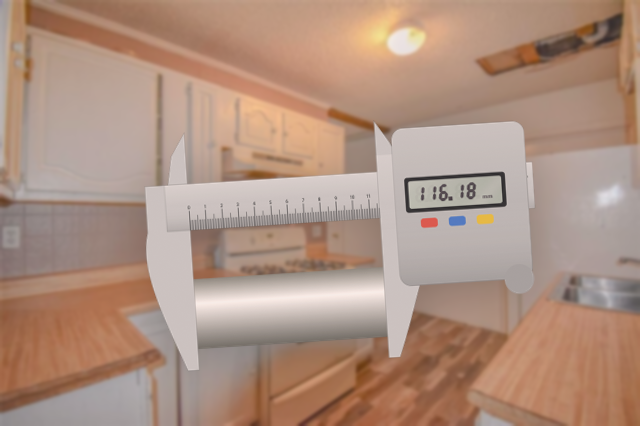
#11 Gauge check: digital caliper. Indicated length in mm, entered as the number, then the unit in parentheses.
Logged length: 116.18 (mm)
